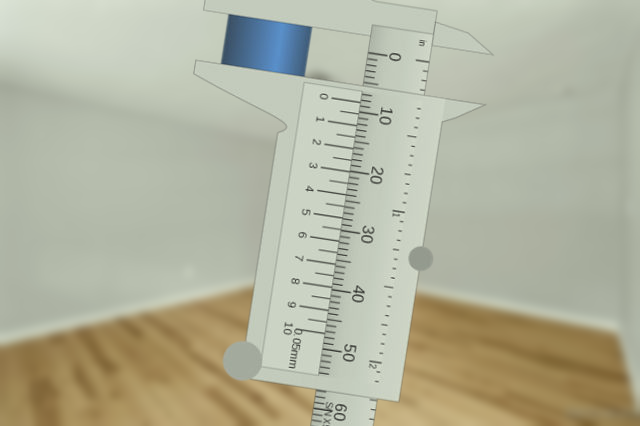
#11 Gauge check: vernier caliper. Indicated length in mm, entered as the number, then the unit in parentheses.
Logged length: 8.4 (mm)
